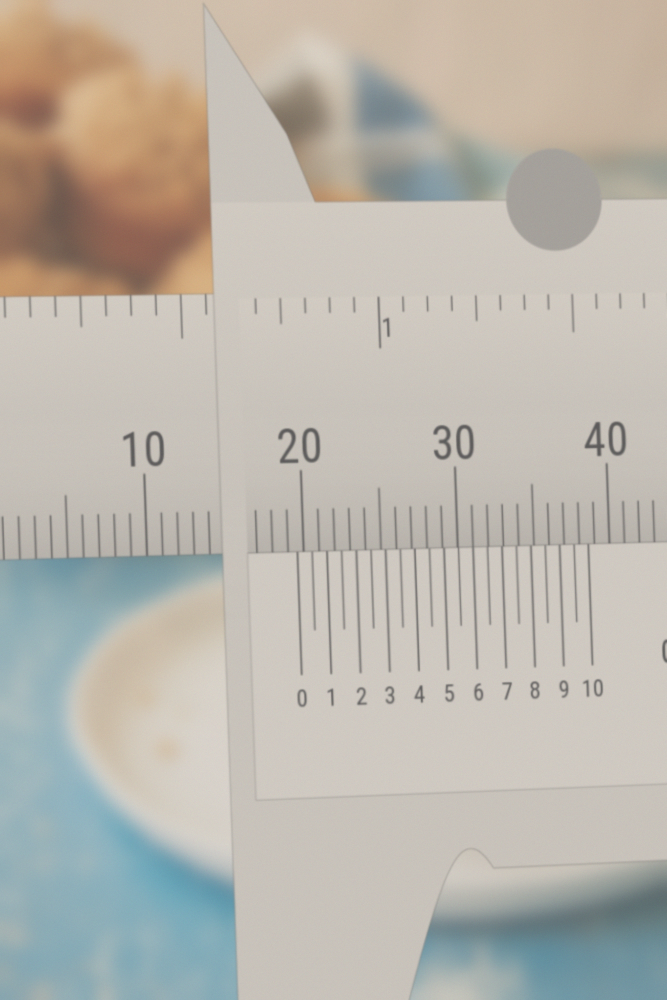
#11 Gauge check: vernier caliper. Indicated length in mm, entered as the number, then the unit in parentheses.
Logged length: 19.6 (mm)
